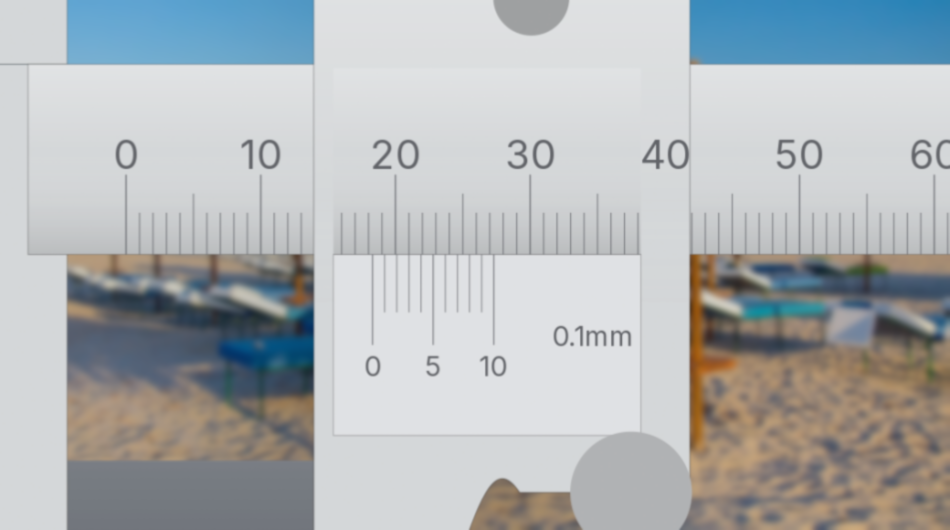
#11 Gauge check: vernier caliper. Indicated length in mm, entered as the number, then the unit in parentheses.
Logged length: 18.3 (mm)
